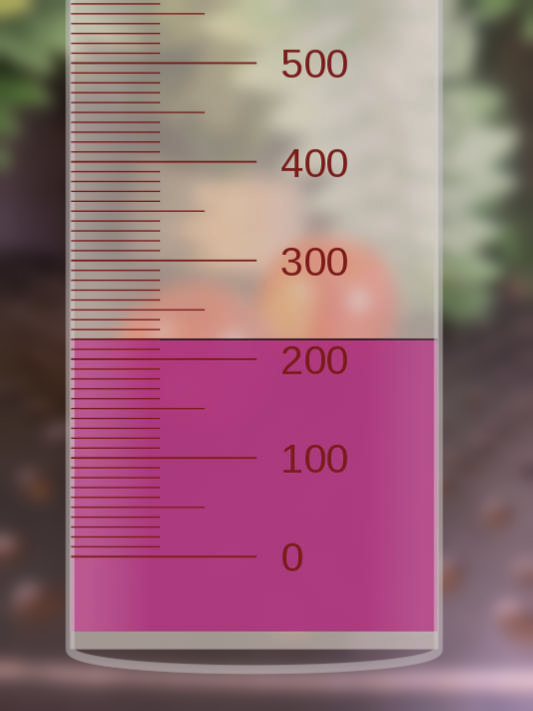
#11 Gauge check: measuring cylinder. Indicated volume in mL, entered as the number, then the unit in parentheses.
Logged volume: 220 (mL)
